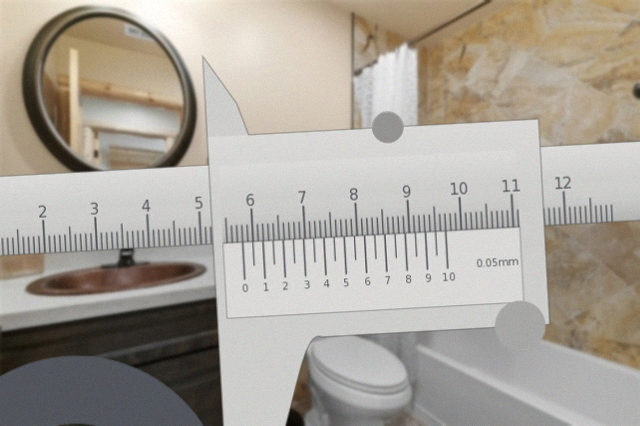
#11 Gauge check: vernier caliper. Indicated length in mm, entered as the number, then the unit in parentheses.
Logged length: 58.0 (mm)
